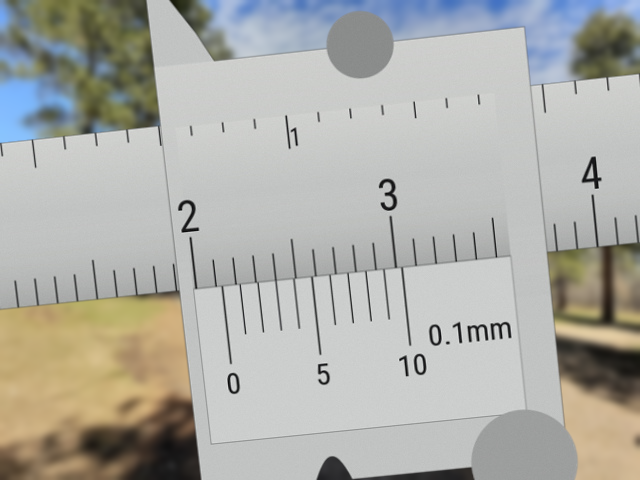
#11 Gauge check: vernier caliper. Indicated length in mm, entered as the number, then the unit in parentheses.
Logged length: 21.3 (mm)
